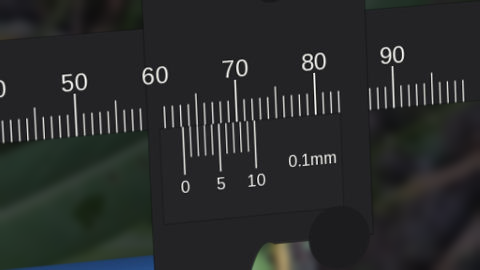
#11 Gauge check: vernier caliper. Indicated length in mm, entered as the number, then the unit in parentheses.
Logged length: 63.2 (mm)
